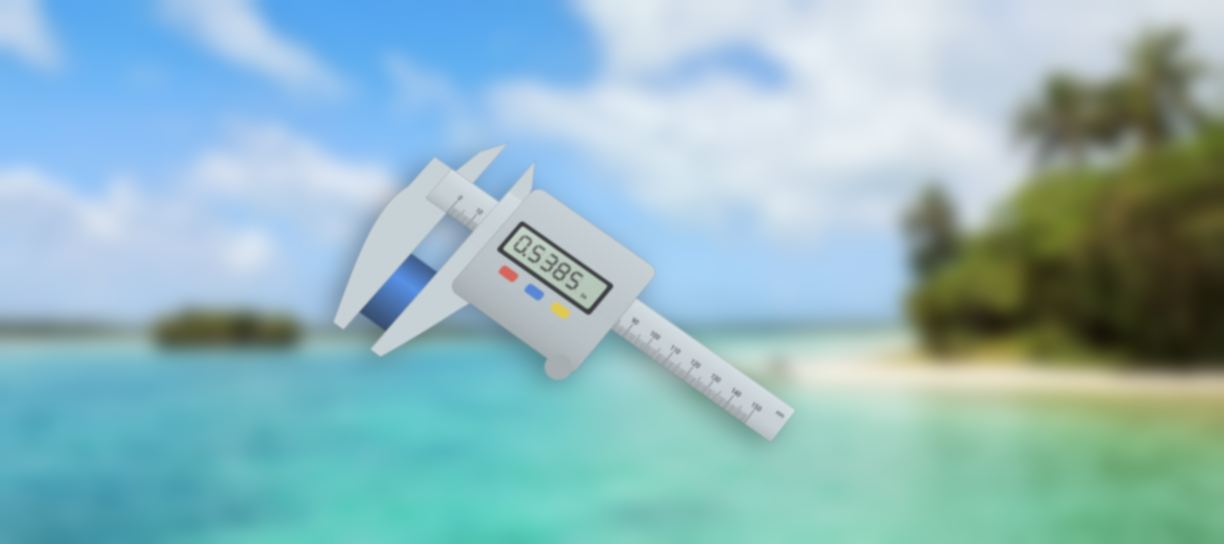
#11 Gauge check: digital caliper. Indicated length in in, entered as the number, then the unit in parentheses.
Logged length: 0.5385 (in)
